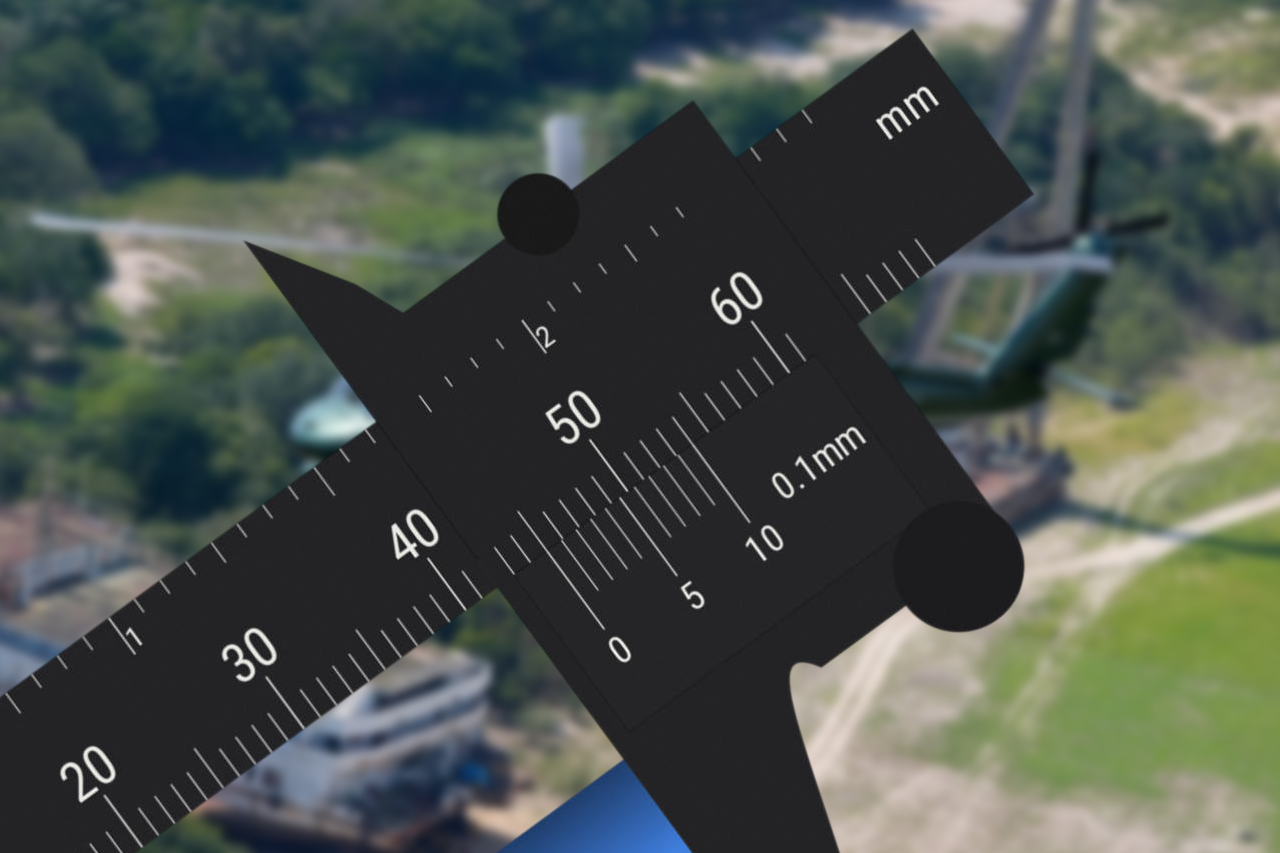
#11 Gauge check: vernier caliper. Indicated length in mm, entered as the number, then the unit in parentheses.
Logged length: 45.0 (mm)
